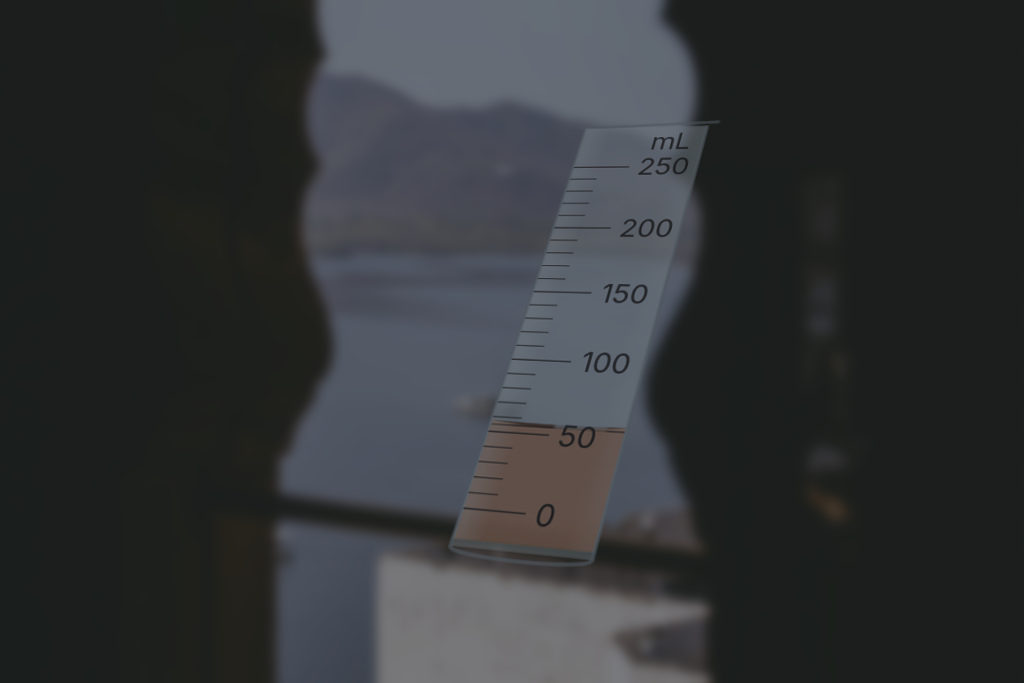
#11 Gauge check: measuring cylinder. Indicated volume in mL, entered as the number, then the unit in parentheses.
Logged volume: 55 (mL)
